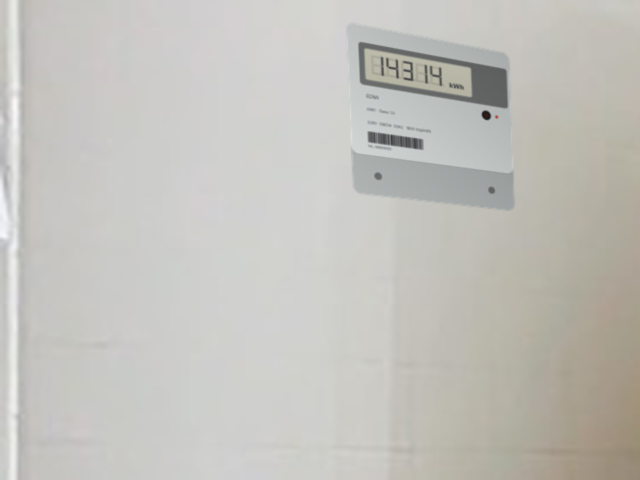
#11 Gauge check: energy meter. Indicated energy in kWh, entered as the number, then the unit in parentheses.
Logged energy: 14314 (kWh)
